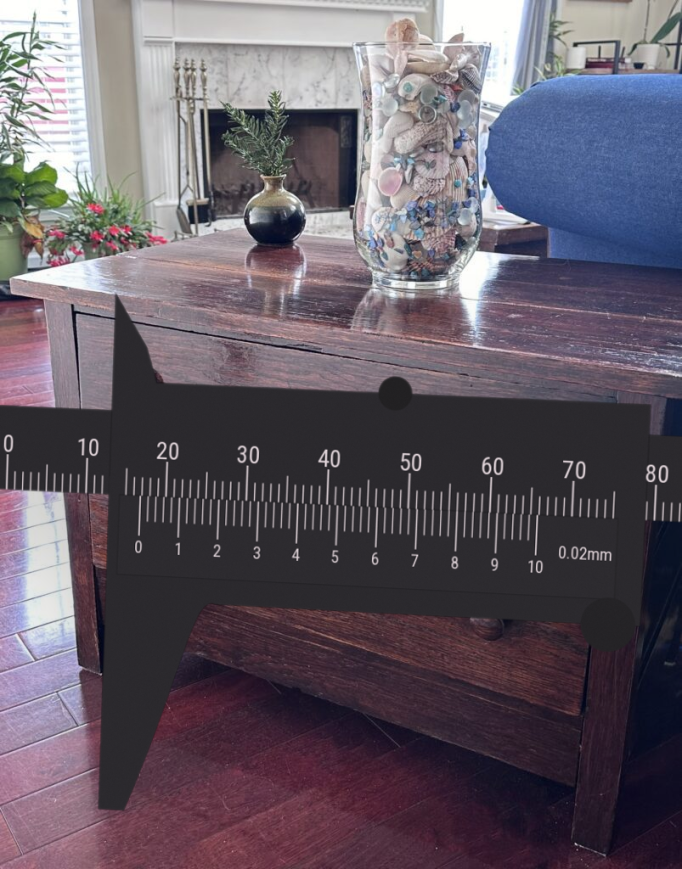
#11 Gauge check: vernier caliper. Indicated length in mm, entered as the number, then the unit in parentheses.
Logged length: 16.8 (mm)
